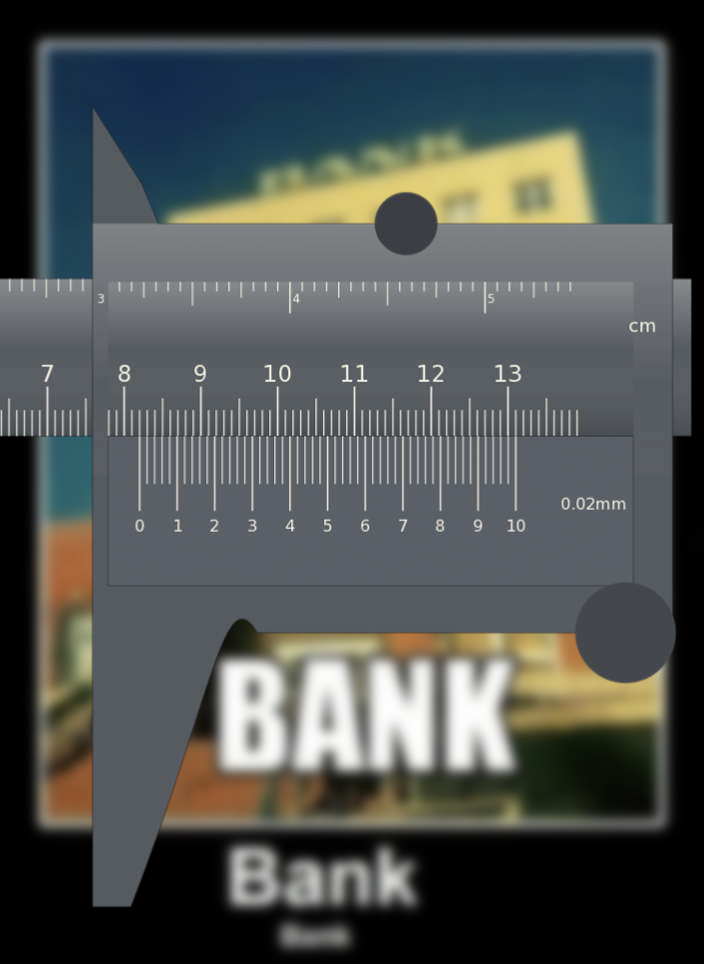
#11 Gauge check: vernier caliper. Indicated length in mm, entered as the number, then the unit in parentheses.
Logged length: 82.0 (mm)
